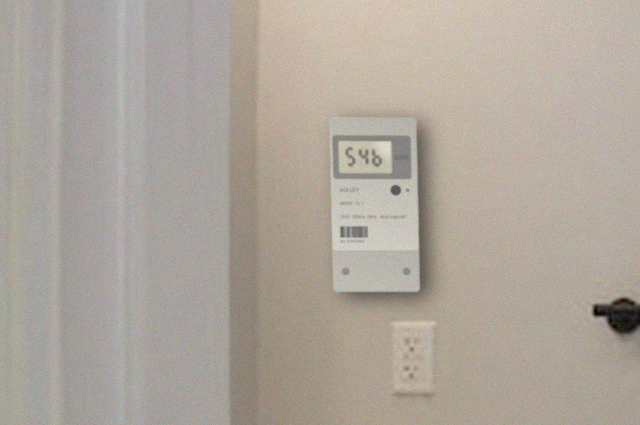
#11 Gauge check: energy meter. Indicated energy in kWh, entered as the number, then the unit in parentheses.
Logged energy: 546 (kWh)
